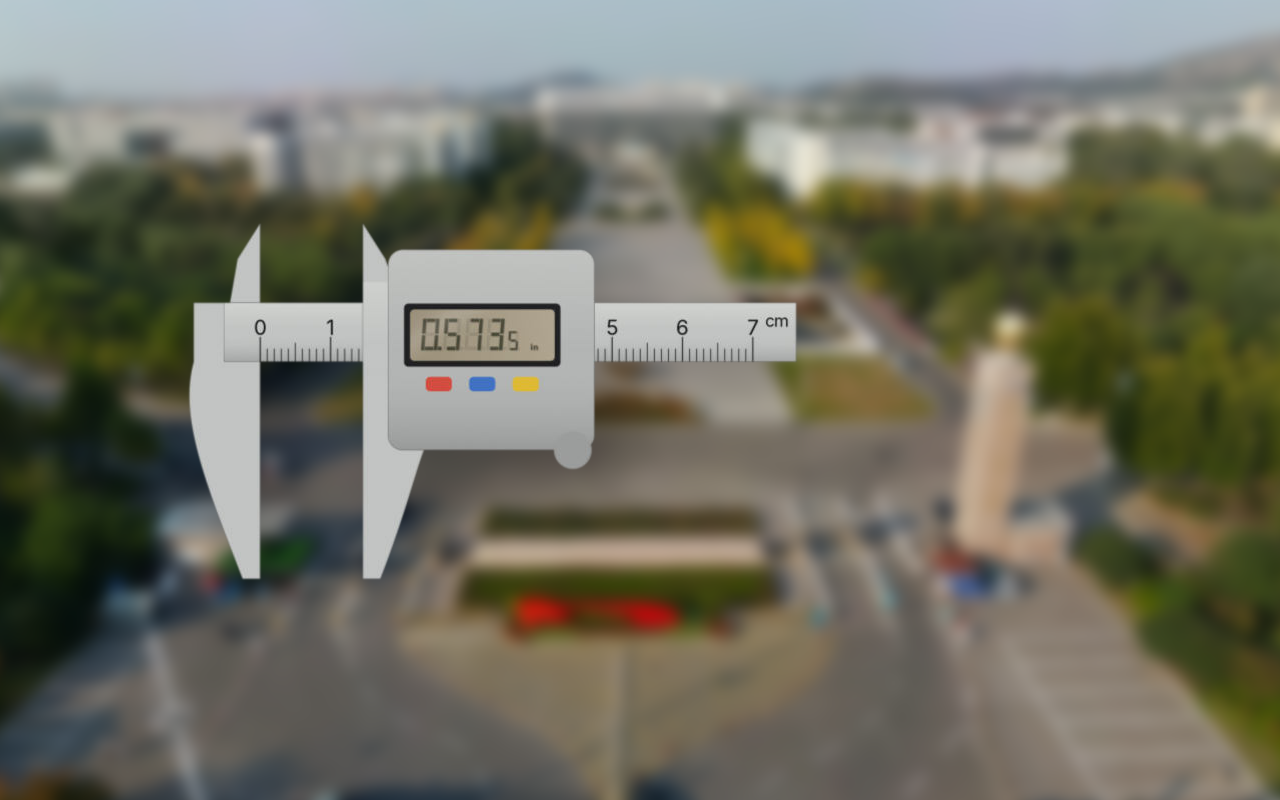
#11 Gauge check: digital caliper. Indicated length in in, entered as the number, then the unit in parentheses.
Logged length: 0.5735 (in)
